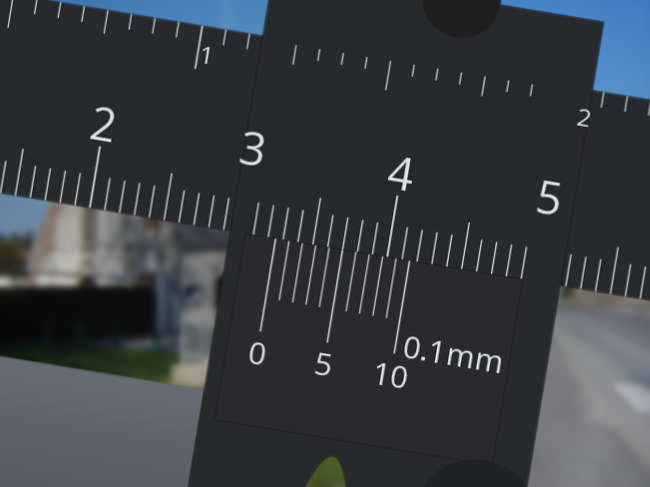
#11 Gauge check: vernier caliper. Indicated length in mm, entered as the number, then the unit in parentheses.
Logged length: 32.5 (mm)
